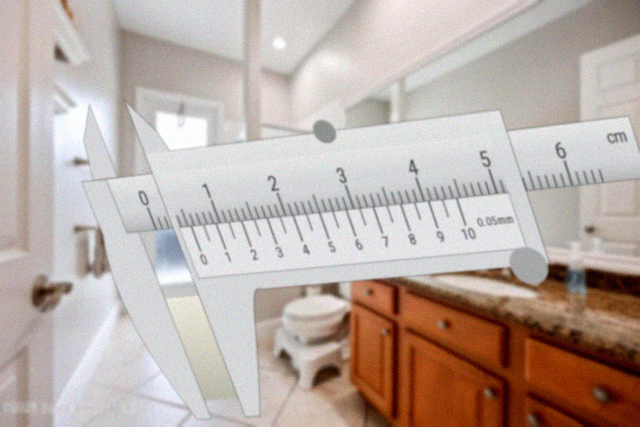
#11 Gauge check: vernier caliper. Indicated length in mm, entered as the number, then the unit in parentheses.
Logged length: 5.5 (mm)
